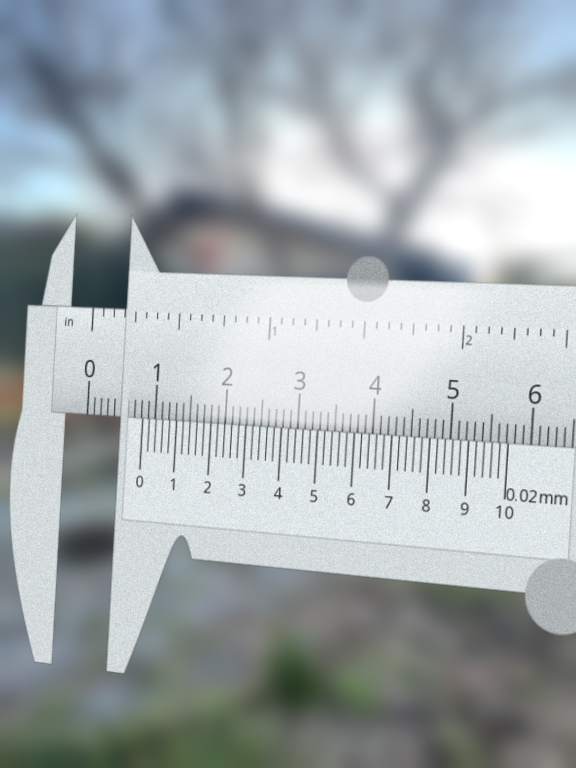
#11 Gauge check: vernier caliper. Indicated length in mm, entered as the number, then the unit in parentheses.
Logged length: 8.2 (mm)
